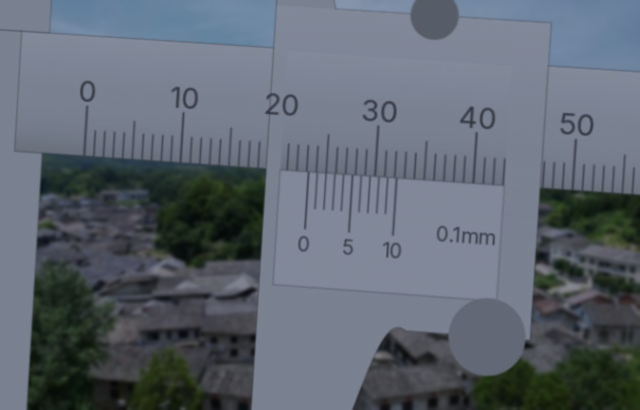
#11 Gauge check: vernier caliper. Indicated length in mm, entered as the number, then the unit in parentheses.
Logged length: 23.2 (mm)
